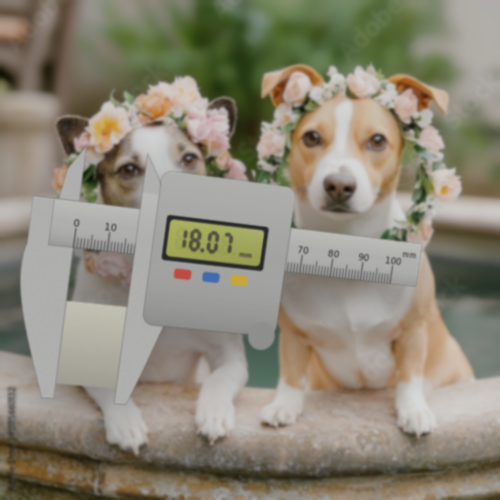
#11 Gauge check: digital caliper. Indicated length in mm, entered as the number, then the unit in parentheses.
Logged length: 18.07 (mm)
